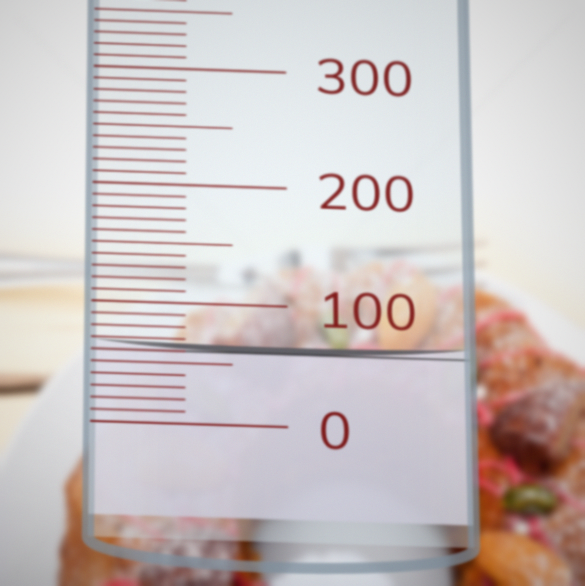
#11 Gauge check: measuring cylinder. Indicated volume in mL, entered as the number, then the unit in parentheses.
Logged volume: 60 (mL)
